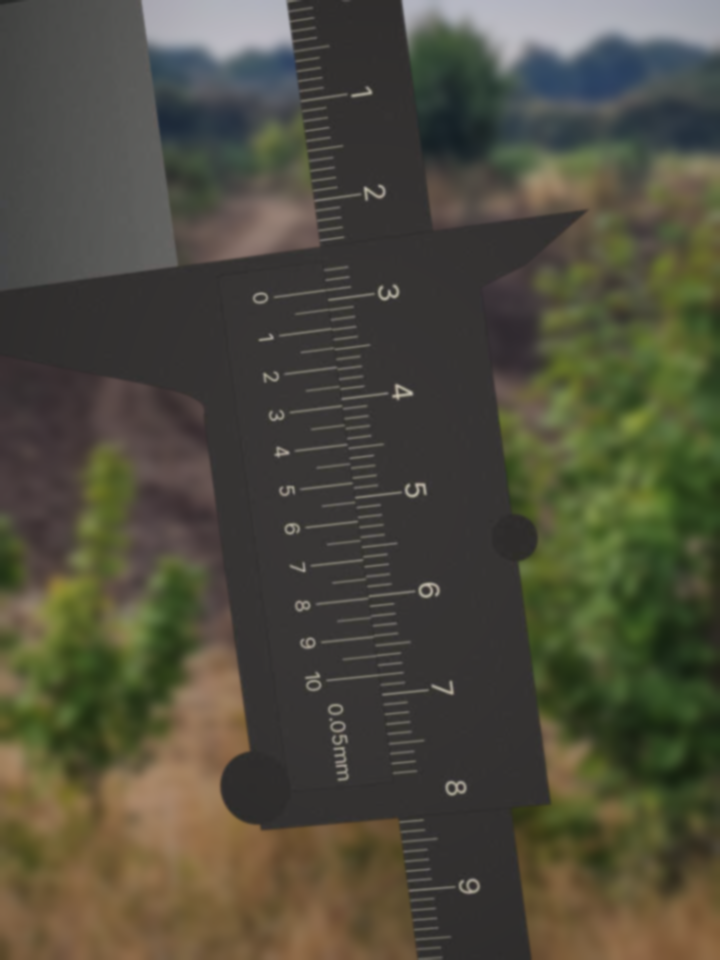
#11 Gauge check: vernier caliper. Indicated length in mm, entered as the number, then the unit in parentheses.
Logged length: 29.0 (mm)
